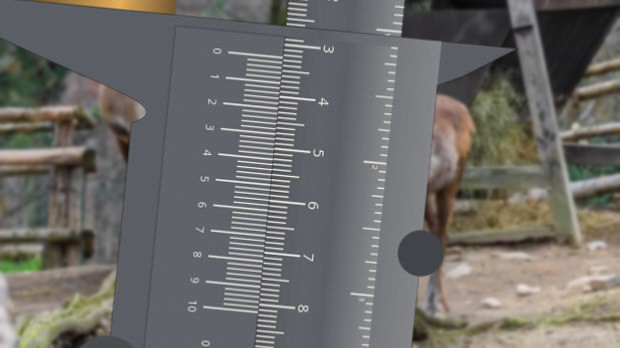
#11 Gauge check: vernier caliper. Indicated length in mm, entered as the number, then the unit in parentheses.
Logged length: 32.5 (mm)
